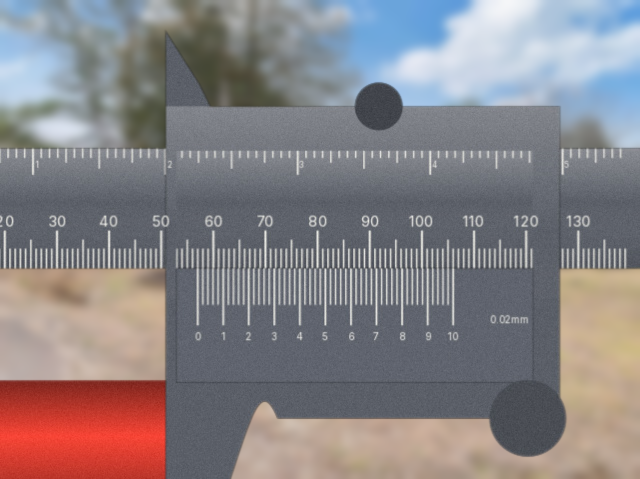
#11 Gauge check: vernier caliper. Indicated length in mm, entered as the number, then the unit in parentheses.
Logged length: 57.0 (mm)
